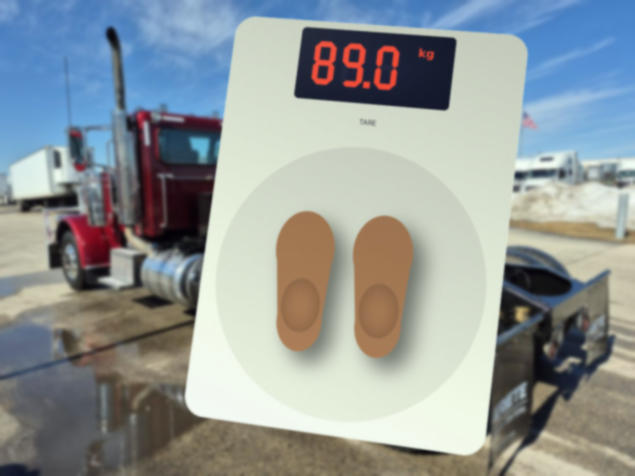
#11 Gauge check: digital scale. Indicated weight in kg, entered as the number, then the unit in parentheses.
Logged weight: 89.0 (kg)
